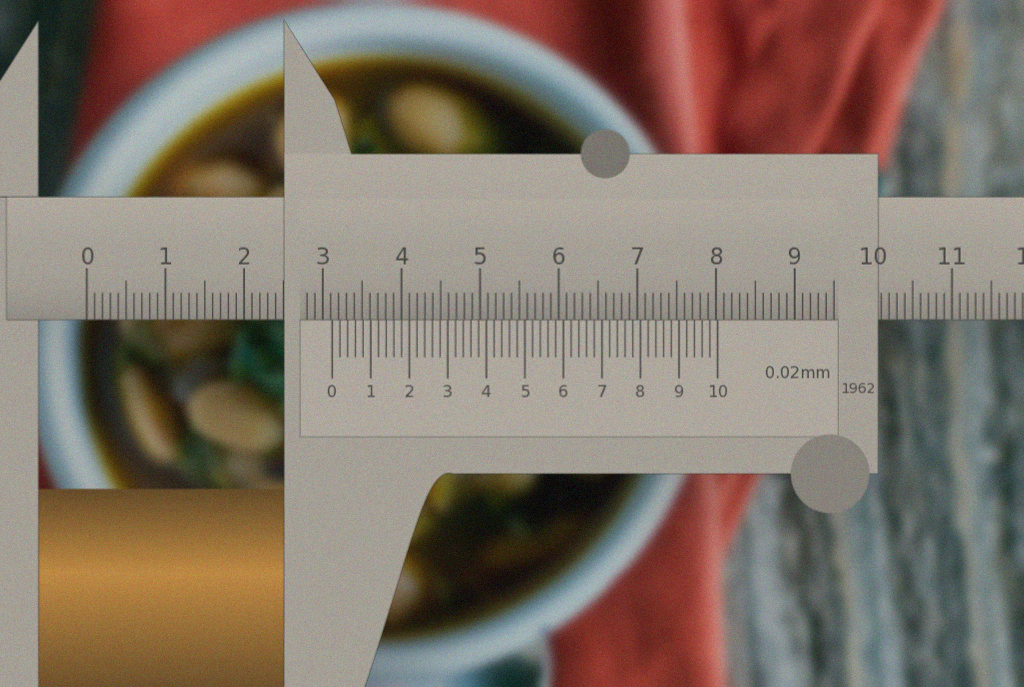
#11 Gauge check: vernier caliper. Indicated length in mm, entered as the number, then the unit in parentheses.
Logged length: 31.2 (mm)
